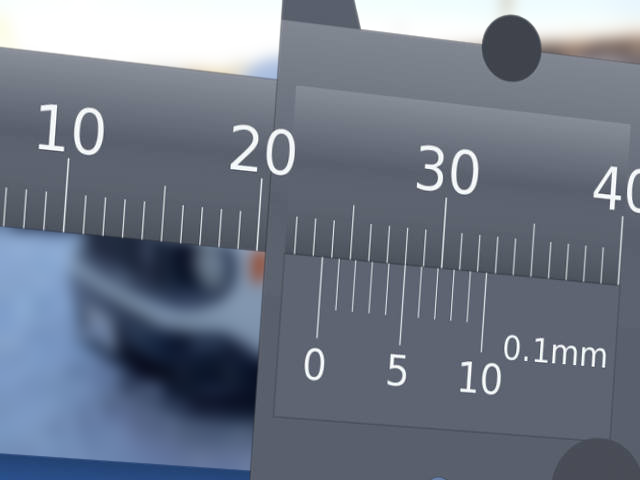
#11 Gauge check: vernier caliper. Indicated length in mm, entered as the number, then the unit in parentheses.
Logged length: 23.5 (mm)
